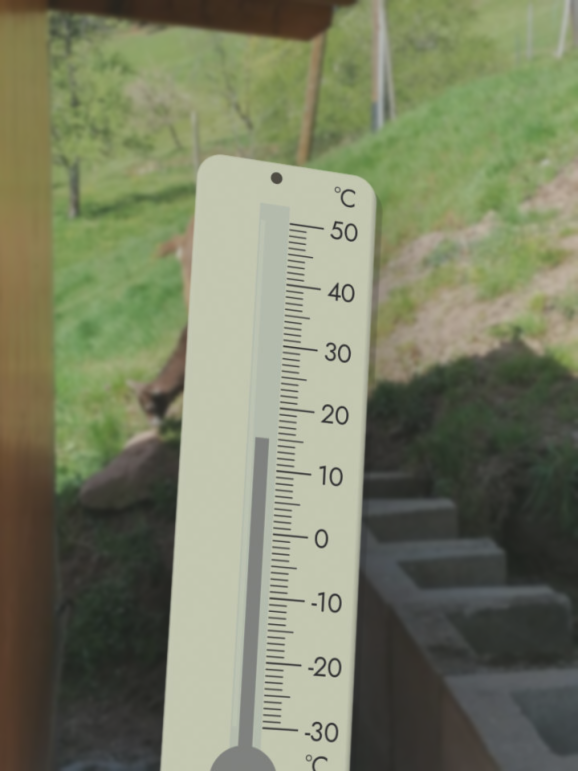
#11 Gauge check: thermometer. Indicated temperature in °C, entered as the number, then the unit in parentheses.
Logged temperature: 15 (°C)
